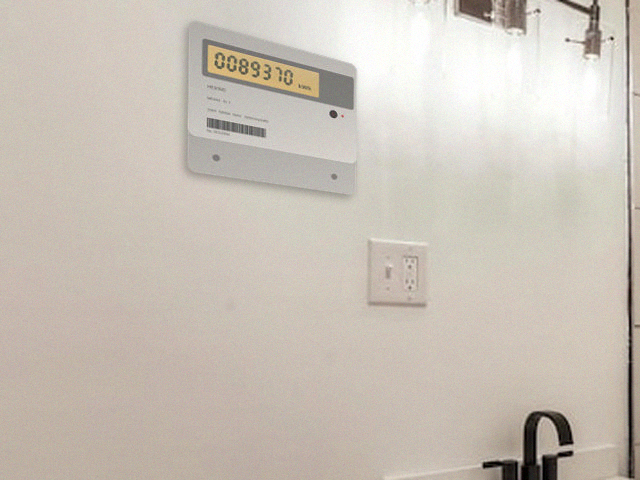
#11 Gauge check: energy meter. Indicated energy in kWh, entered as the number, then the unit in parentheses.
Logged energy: 89370 (kWh)
